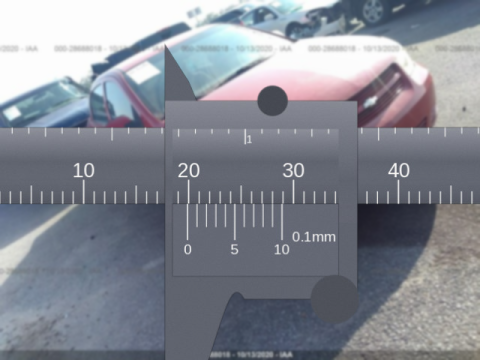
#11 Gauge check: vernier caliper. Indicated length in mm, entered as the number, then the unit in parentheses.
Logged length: 19.9 (mm)
